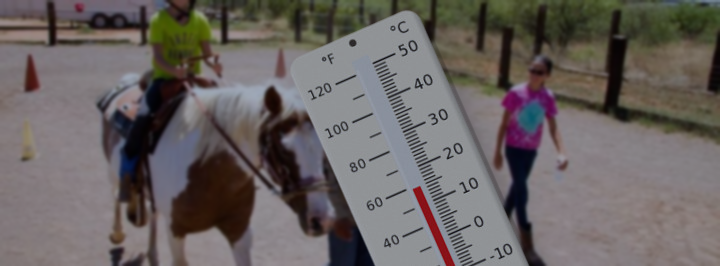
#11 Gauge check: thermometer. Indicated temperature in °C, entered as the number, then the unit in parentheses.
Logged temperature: 15 (°C)
